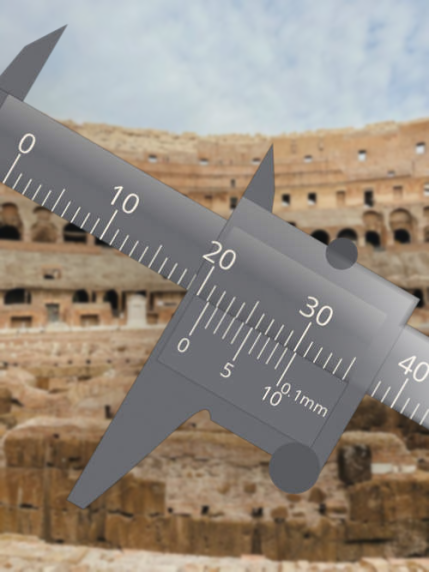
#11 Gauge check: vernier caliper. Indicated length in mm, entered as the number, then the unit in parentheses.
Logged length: 21.2 (mm)
